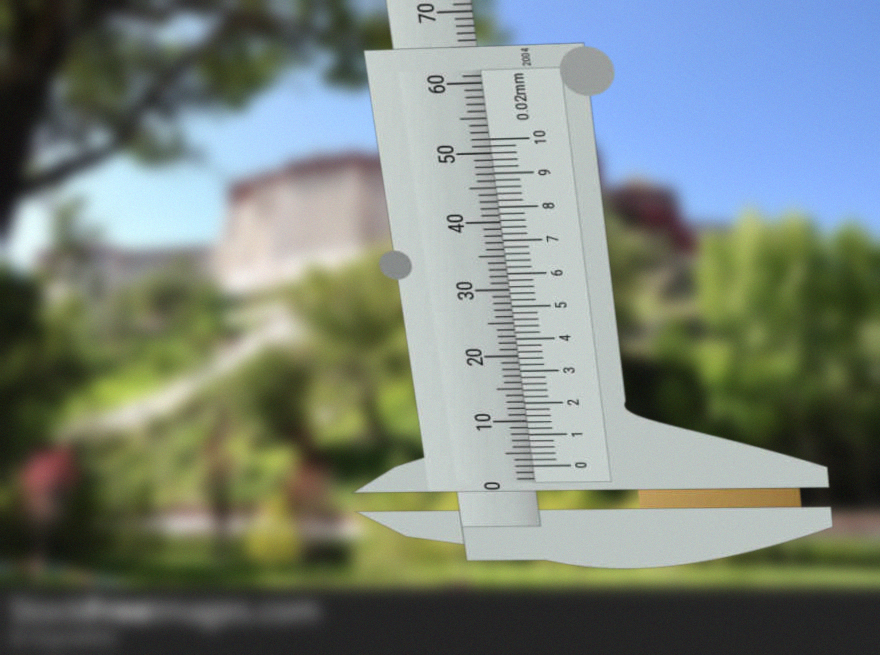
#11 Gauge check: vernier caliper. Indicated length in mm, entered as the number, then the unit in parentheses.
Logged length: 3.0 (mm)
